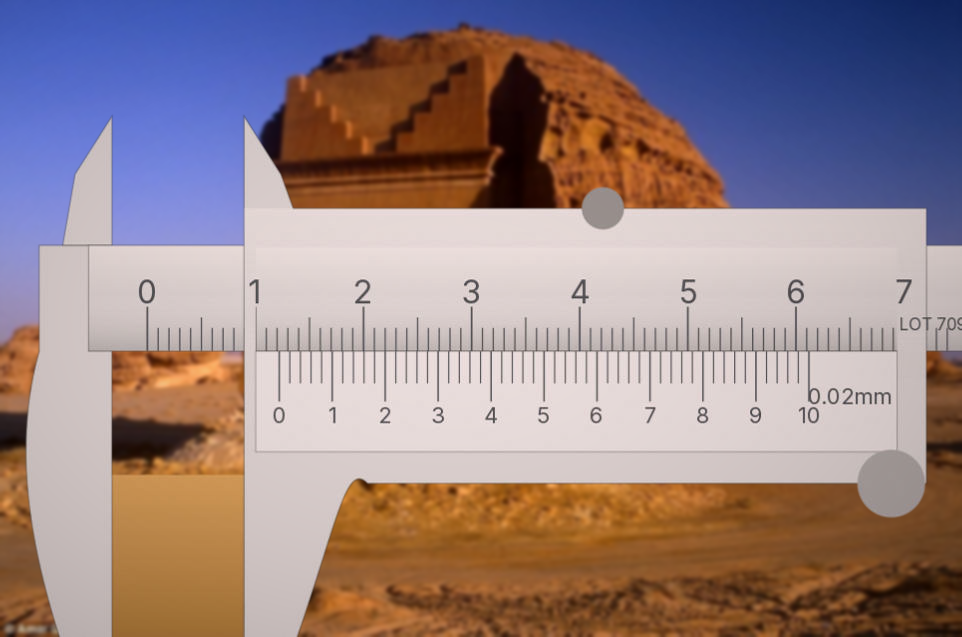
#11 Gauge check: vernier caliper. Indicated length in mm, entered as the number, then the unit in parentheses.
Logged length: 12.2 (mm)
